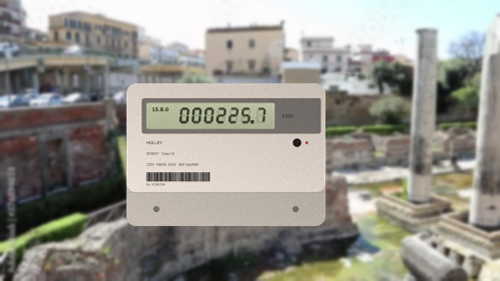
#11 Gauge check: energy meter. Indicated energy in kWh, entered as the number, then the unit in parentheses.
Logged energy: 225.7 (kWh)
